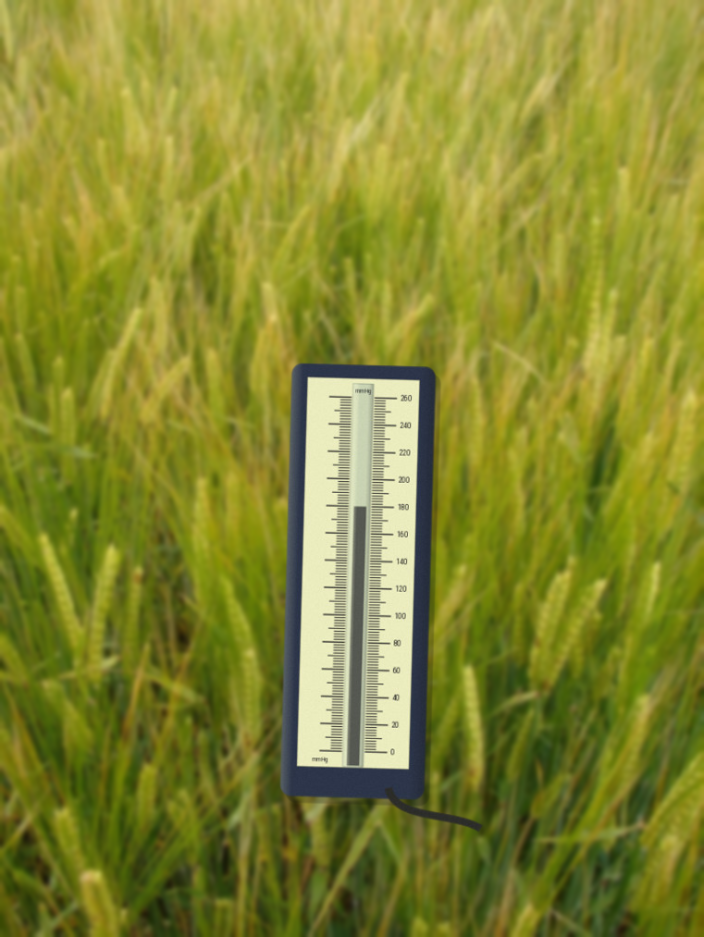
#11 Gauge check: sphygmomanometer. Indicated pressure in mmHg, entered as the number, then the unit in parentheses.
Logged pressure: 180 (mmHg)
